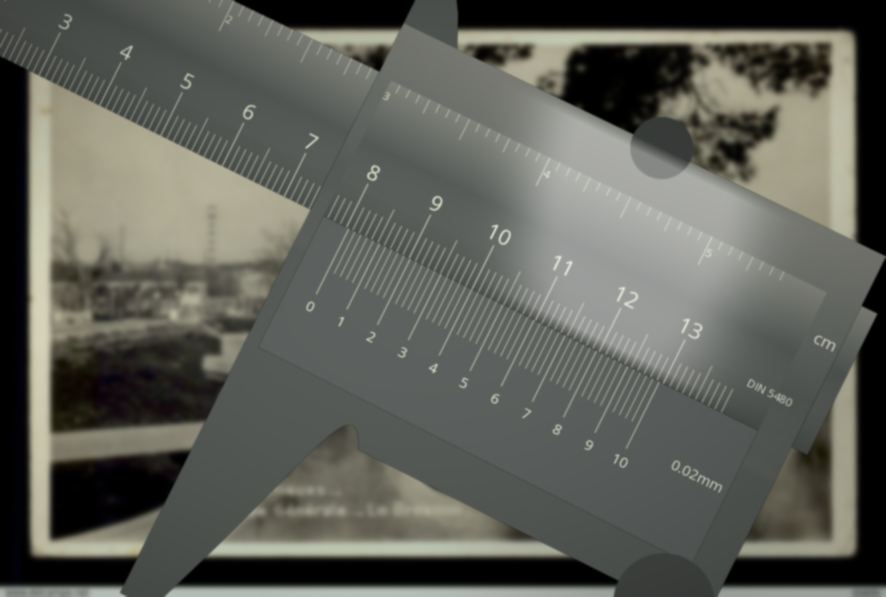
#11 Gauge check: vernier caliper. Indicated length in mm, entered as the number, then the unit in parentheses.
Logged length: 80.4 (mm)
